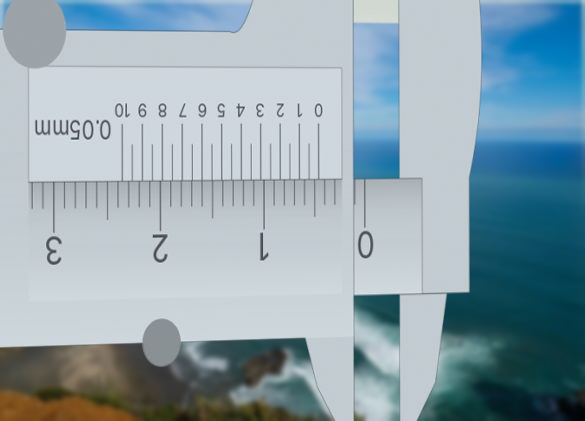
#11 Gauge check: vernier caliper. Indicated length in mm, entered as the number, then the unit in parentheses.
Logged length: 4.6 (mm)
